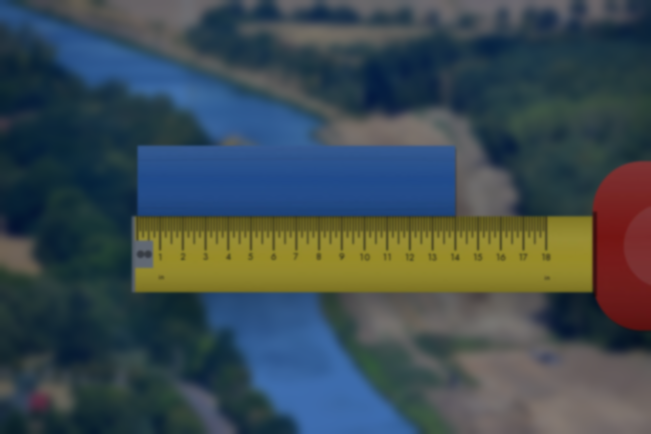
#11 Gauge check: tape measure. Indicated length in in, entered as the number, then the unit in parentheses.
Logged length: 14 (in)
